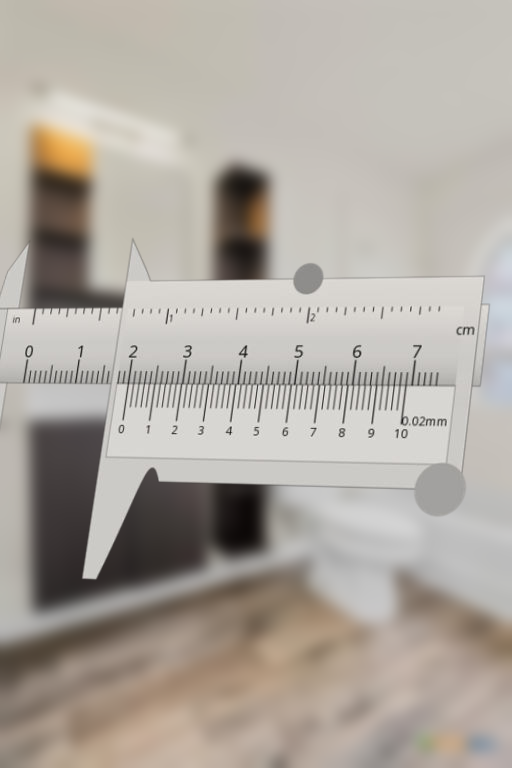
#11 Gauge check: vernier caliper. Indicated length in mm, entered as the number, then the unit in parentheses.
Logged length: 20.0 (mm)
